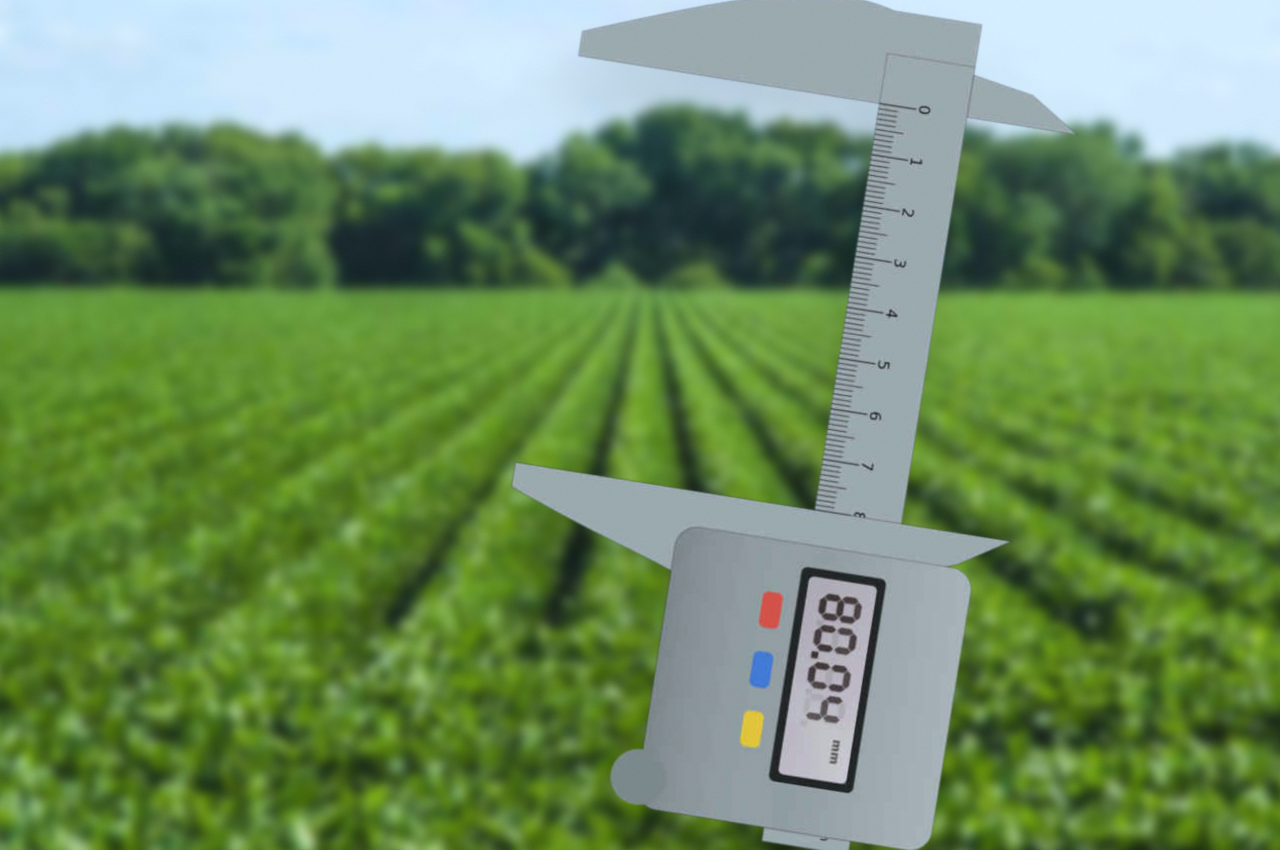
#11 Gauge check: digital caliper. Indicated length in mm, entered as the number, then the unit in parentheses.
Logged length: 80.04 (mm)
